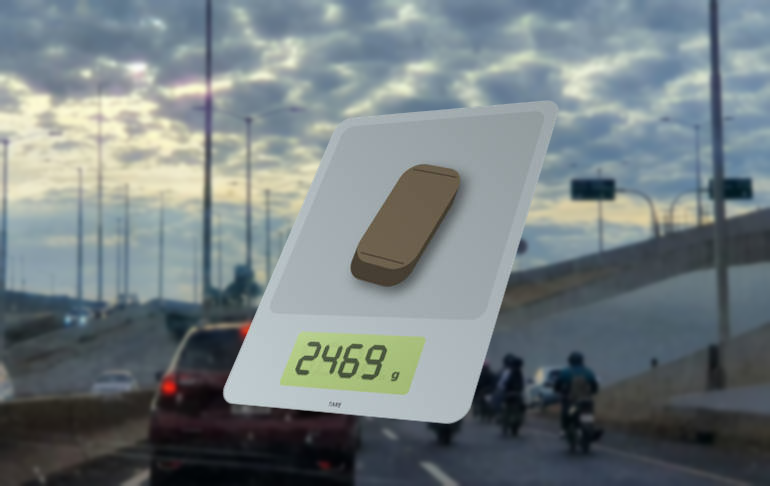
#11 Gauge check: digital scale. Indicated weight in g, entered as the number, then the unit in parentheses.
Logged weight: 2469 (g)
